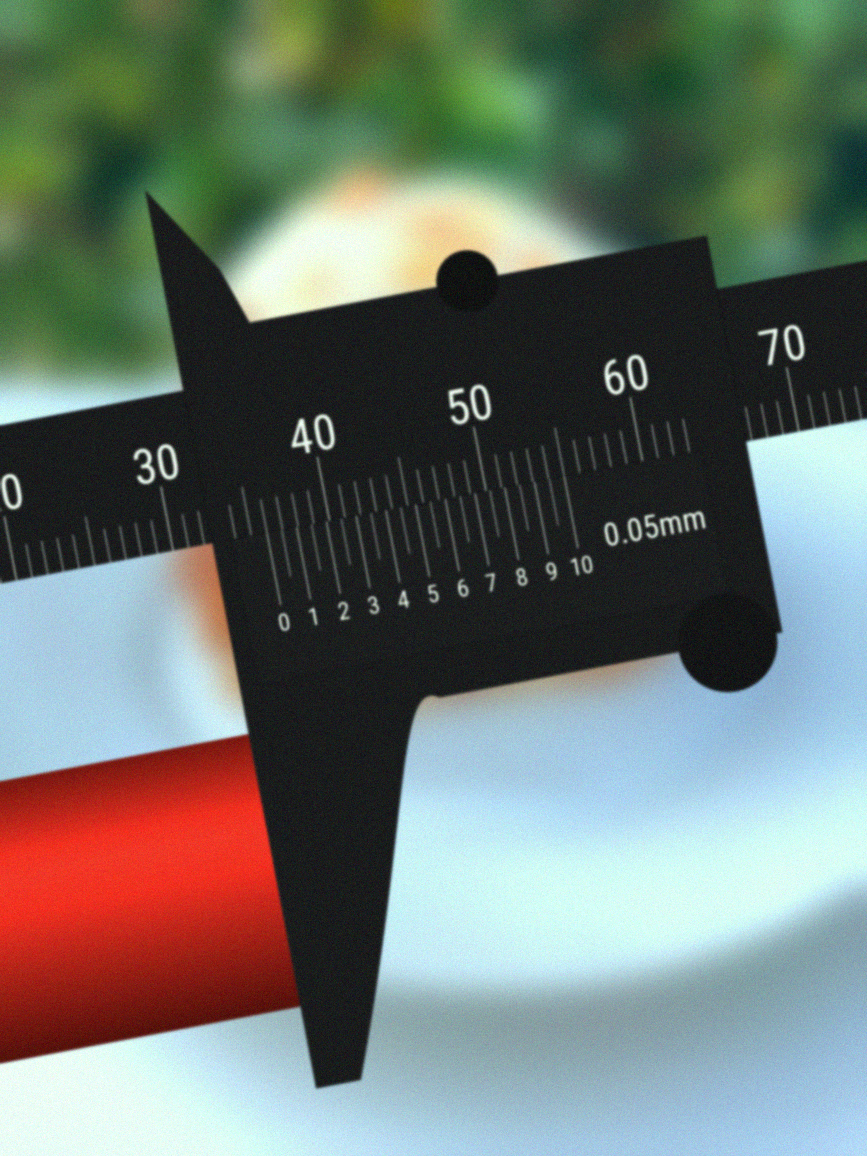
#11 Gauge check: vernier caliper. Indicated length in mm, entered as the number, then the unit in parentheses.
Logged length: 36.0 (mm)
